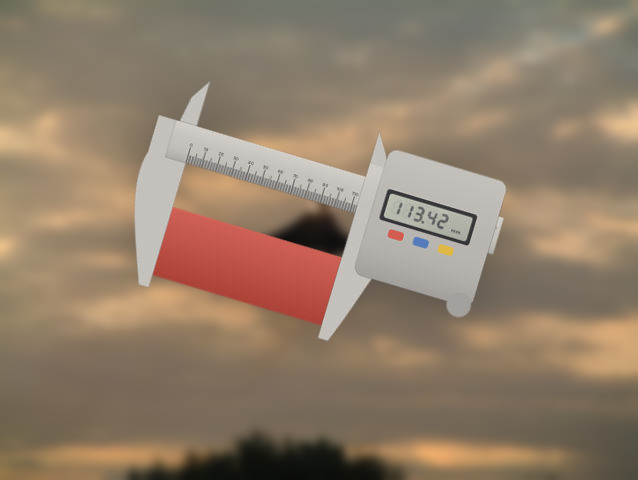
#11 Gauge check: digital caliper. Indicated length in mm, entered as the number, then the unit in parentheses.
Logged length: 113.42 (mm)
